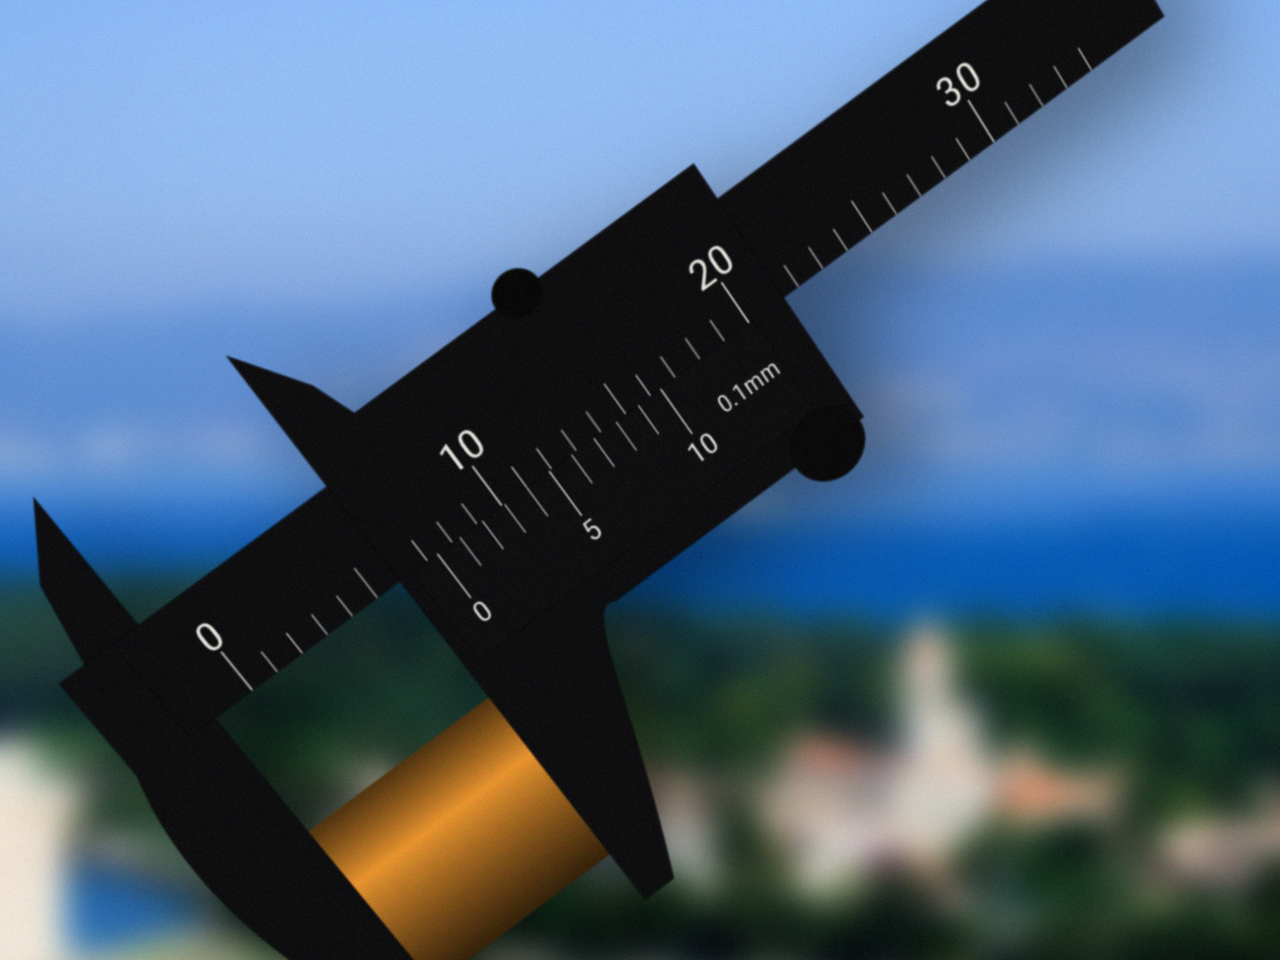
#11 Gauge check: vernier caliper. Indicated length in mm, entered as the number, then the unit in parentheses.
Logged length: 7.4 (mm)
